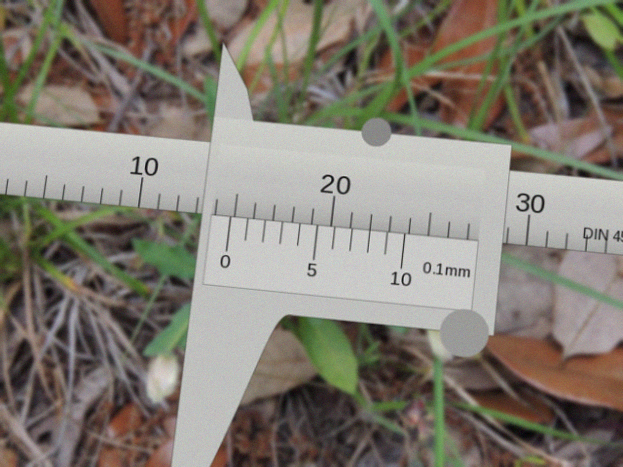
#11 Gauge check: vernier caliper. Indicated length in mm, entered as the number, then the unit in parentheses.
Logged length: 14.8 (mm)
